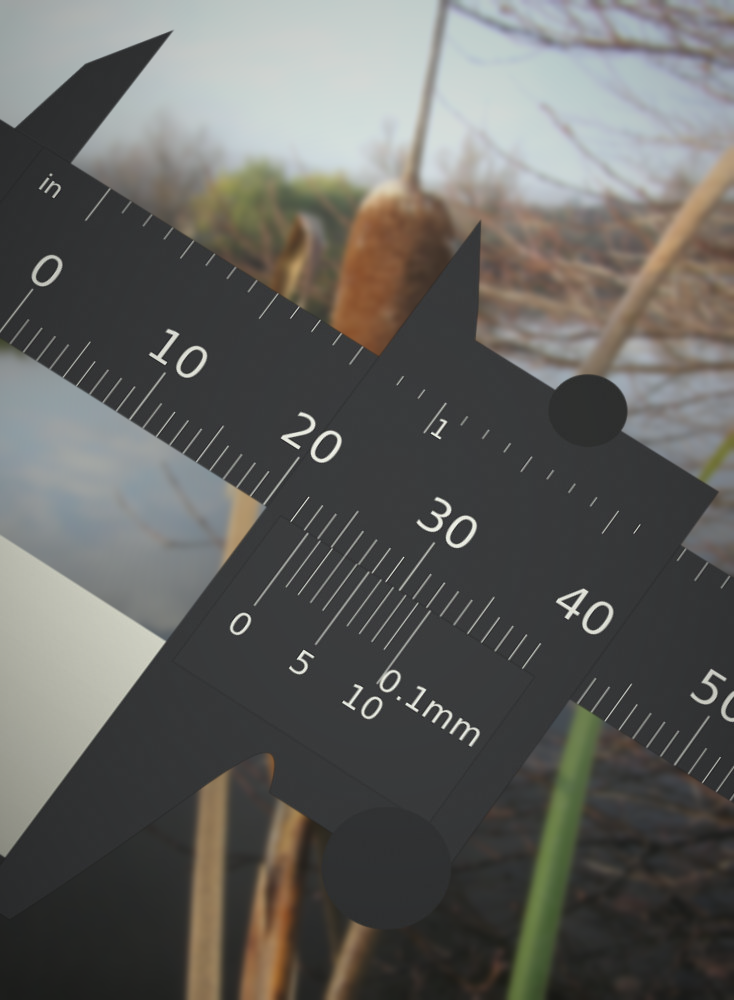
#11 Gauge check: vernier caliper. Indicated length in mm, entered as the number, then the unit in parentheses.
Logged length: 23.3 (mm)
